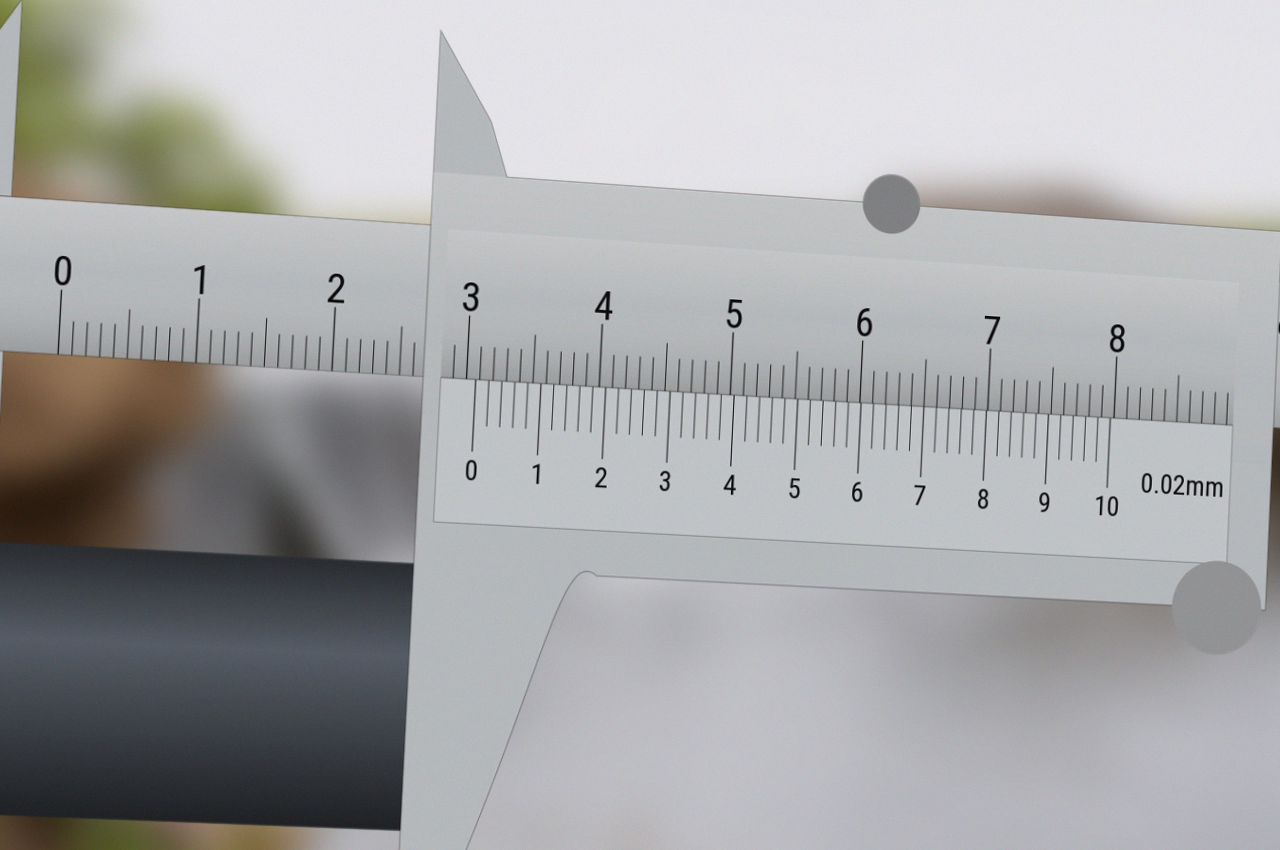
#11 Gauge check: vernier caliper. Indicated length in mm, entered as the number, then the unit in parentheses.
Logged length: 30.7 (mm)
